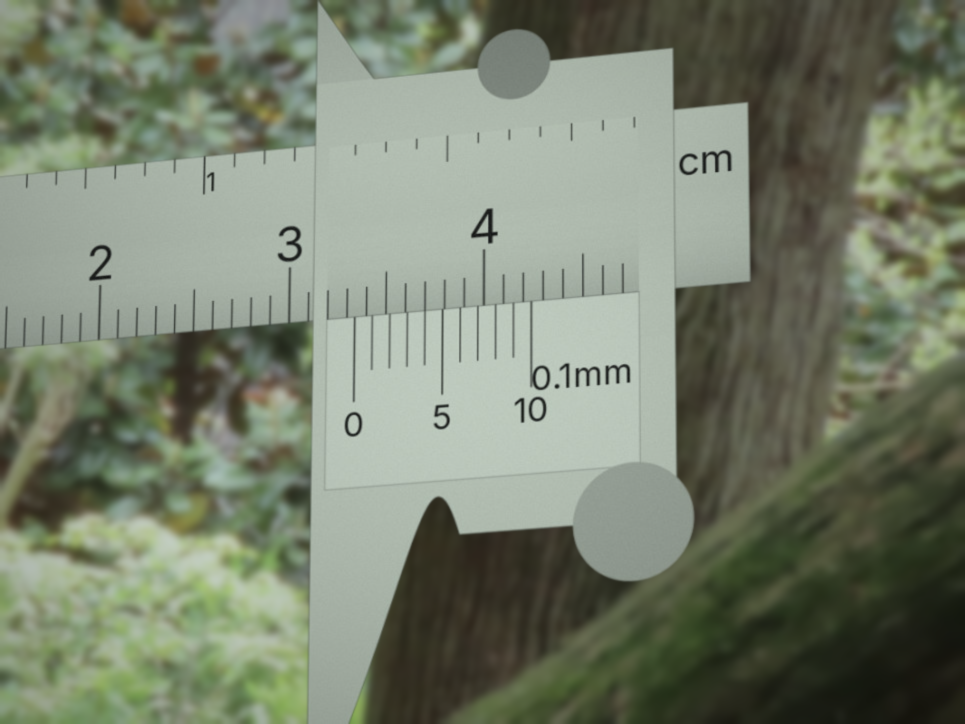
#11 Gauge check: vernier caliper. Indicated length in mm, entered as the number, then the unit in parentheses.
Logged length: 33.4 (mm)
